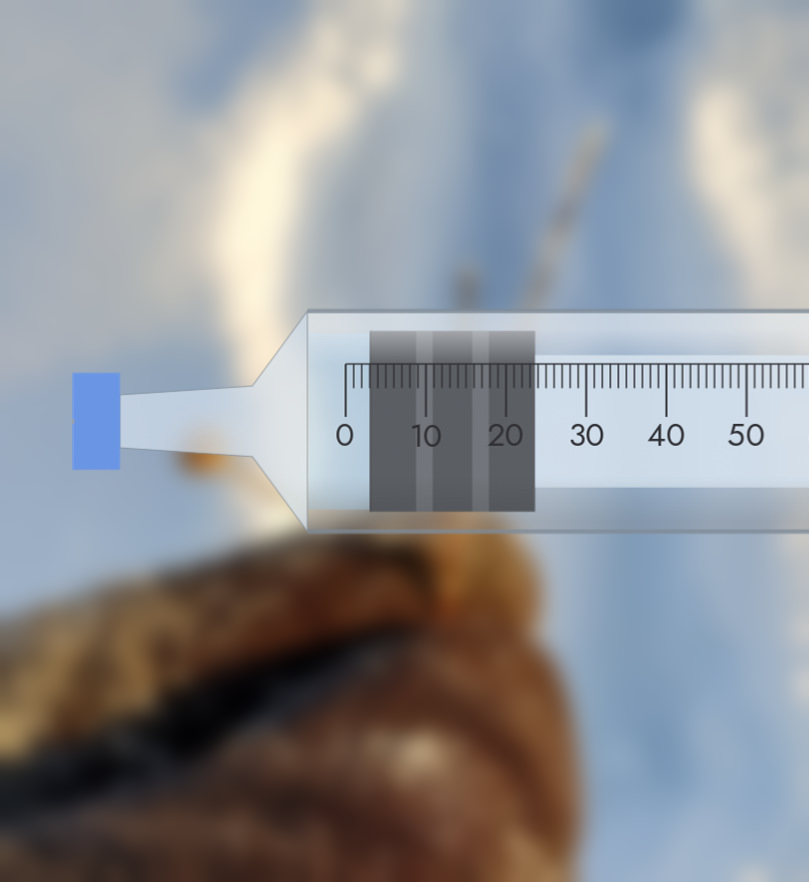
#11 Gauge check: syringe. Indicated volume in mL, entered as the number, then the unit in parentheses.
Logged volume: 3 (mL)
